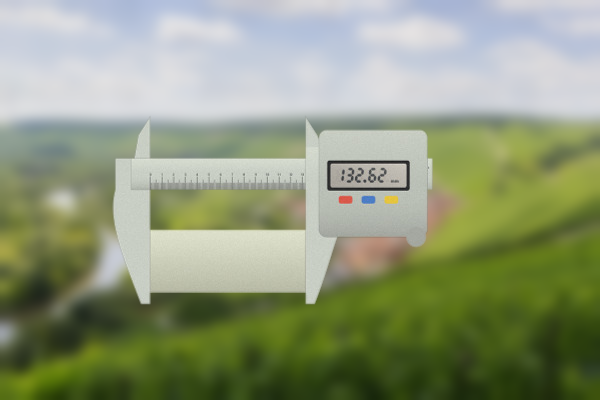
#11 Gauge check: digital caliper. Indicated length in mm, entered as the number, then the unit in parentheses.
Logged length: 132.62 (mm)
